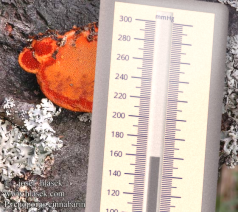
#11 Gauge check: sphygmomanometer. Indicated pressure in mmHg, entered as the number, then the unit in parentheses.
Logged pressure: 160 (mmHg)
